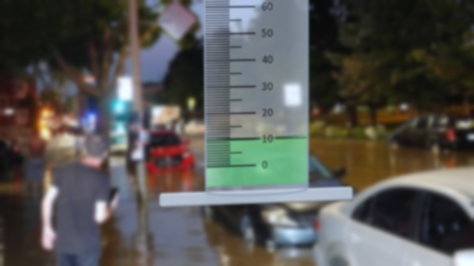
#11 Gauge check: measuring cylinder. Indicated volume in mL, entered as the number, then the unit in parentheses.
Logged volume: 10 (mL)
